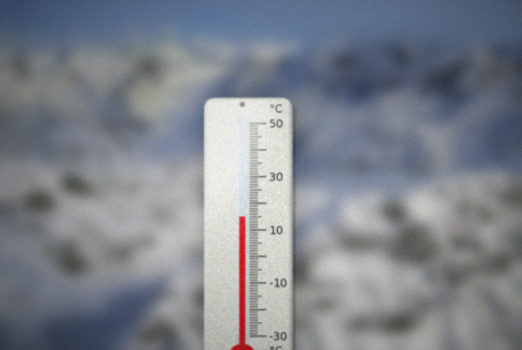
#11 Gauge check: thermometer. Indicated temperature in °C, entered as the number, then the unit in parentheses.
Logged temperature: 15 (°C)
